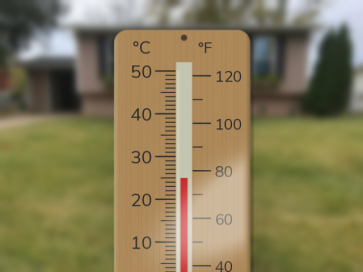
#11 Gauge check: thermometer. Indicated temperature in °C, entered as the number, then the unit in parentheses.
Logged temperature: 25 (°C)
